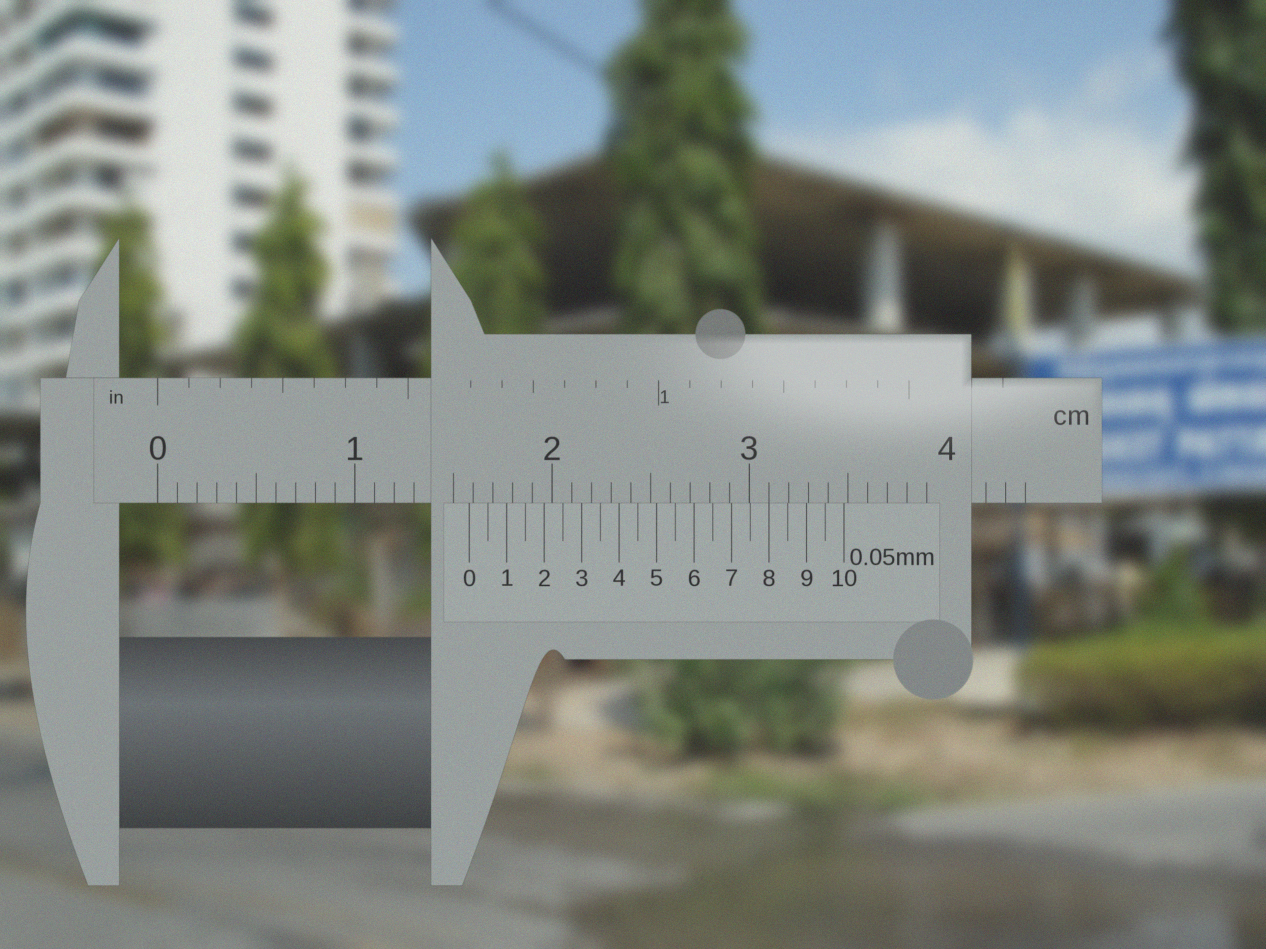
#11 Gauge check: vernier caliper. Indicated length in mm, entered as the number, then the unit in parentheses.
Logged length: 15.8 (mm)
